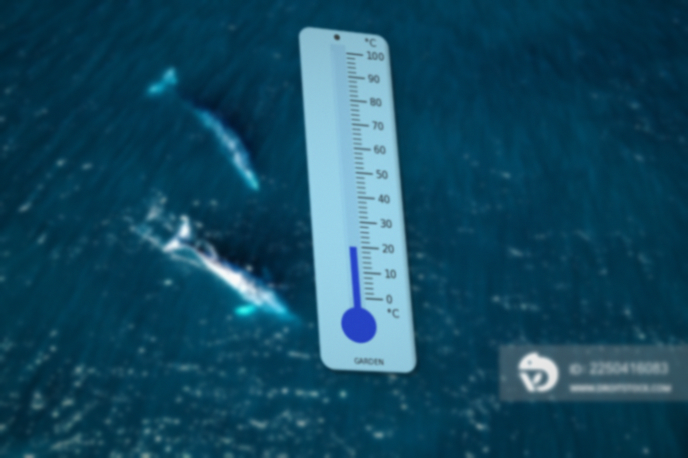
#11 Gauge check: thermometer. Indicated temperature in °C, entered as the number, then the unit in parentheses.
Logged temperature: 20 (°C)
